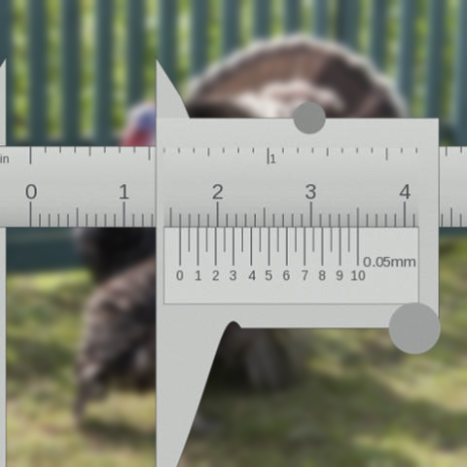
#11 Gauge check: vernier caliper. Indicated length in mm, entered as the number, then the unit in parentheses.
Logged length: 16.0 (mm)
